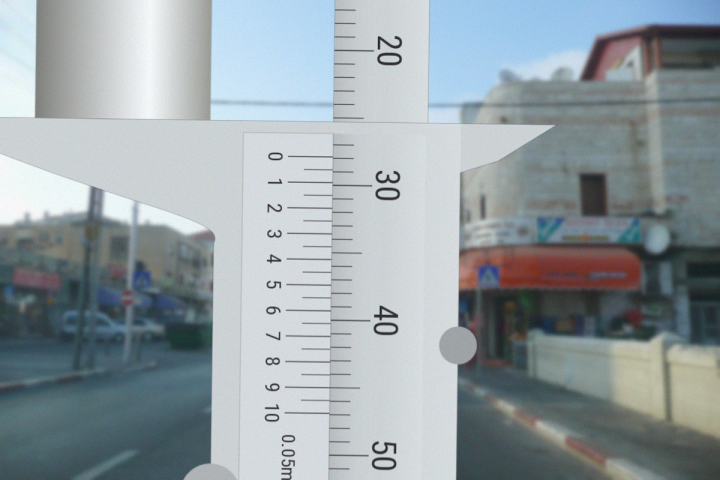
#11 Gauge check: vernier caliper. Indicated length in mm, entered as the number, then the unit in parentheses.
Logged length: 27.9 (mm)
